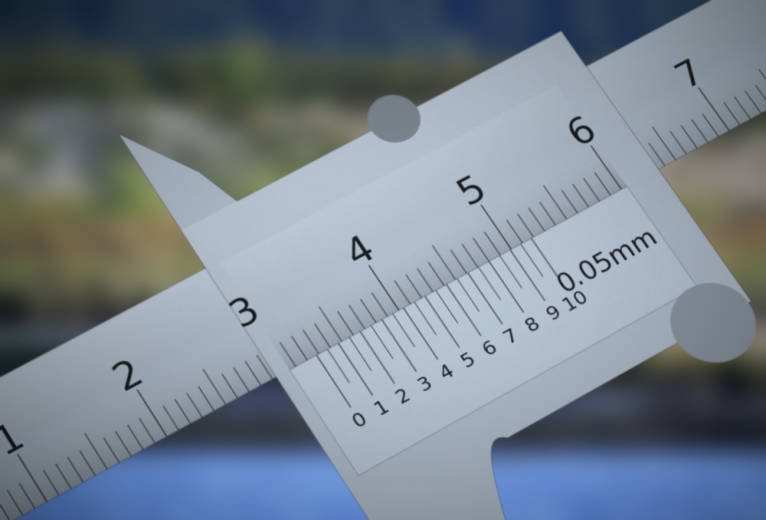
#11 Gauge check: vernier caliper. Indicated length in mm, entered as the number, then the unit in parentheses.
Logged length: 32.8 (mm)
